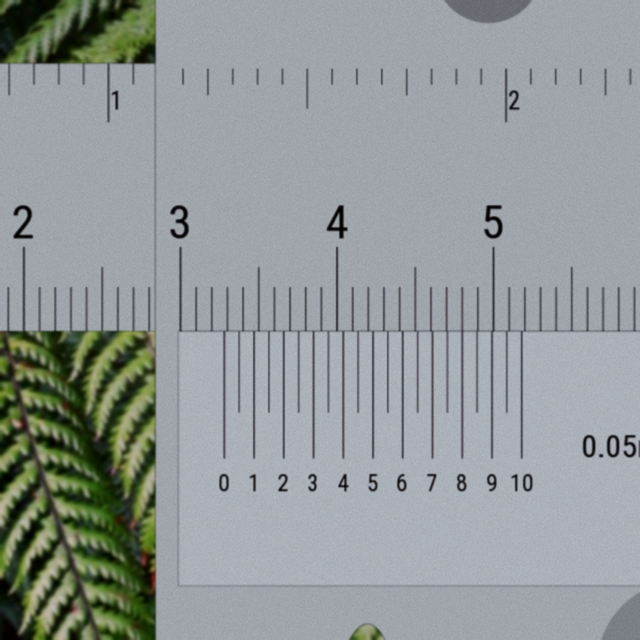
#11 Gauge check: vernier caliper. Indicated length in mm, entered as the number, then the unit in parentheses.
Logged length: 32.8 (mm)
